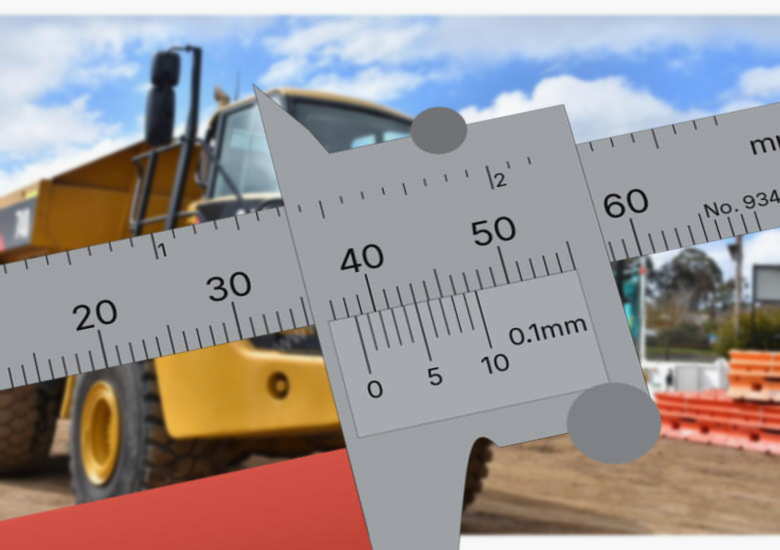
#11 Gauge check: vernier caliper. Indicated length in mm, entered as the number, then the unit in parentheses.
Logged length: 38.5 (mm)
